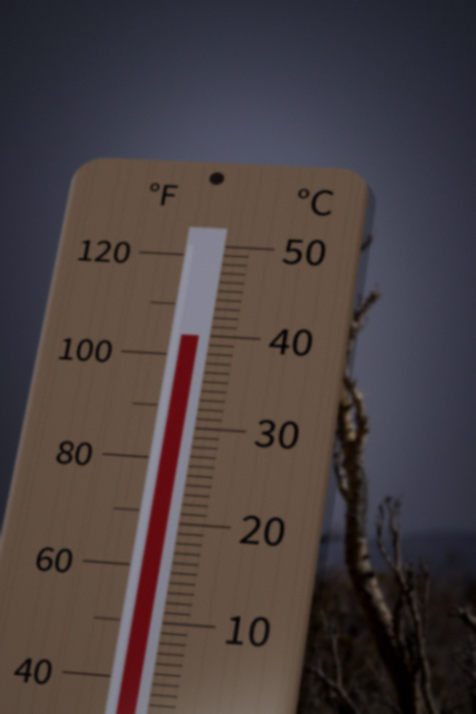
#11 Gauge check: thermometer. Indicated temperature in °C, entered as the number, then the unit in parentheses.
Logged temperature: 40 (°C)
